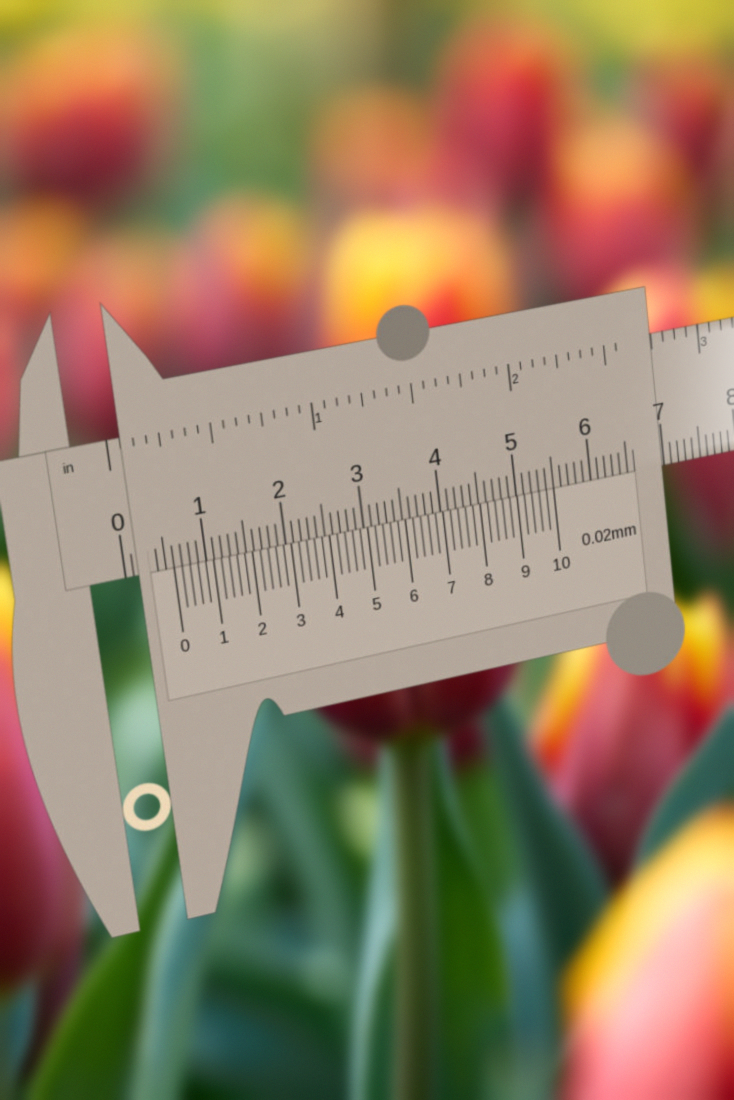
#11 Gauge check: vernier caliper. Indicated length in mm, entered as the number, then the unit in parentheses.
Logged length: 6.0 (mm)
